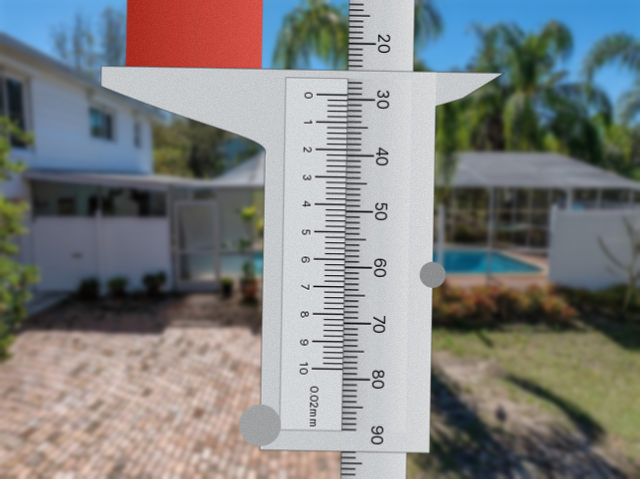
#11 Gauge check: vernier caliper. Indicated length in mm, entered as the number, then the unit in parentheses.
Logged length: 29.2 (mm)
